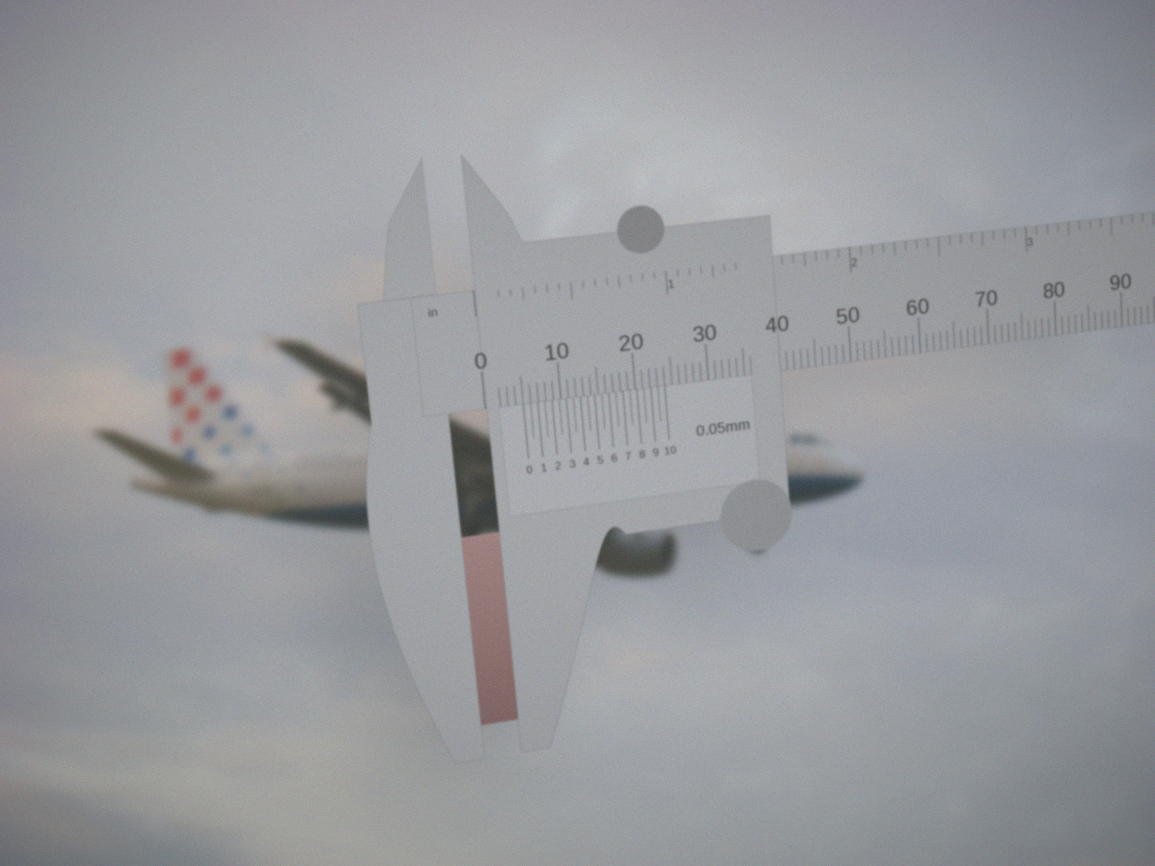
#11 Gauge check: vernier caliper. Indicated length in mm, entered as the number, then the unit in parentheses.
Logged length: 5.0 (mm)
